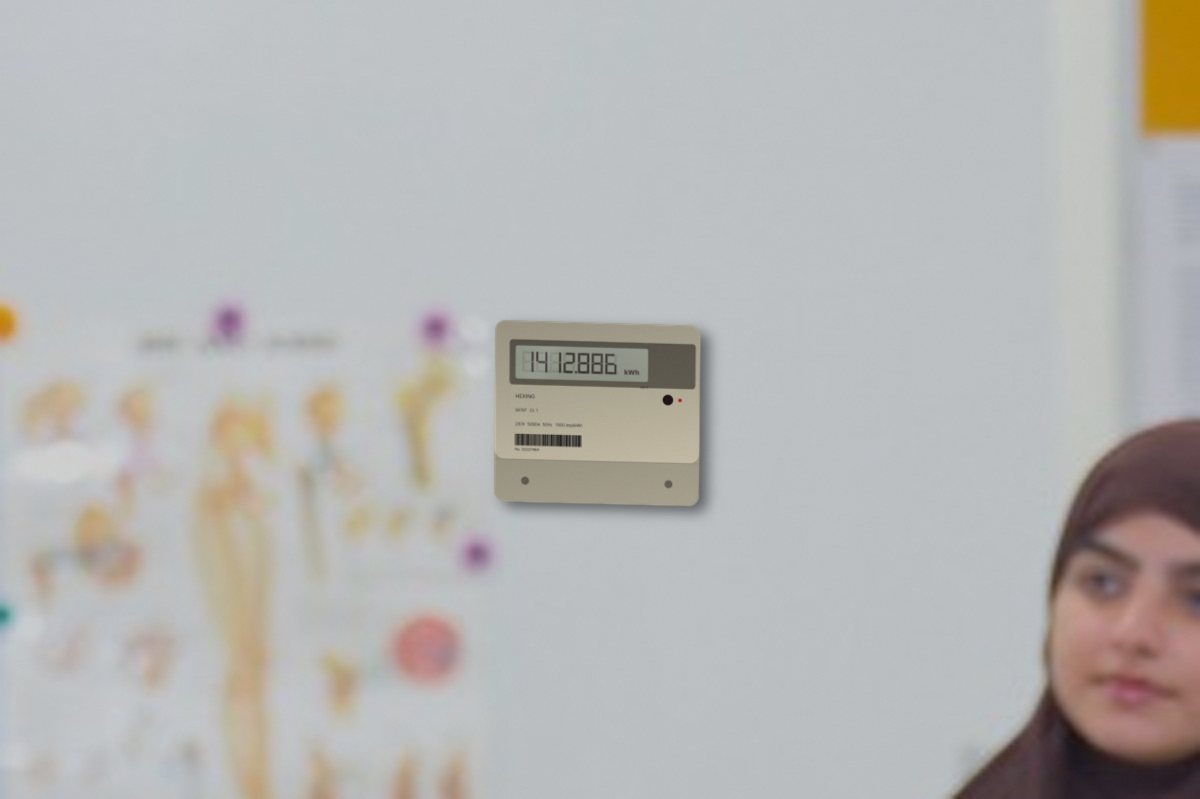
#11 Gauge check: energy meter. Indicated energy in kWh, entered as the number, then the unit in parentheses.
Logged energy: 1412.886 (kWh)
